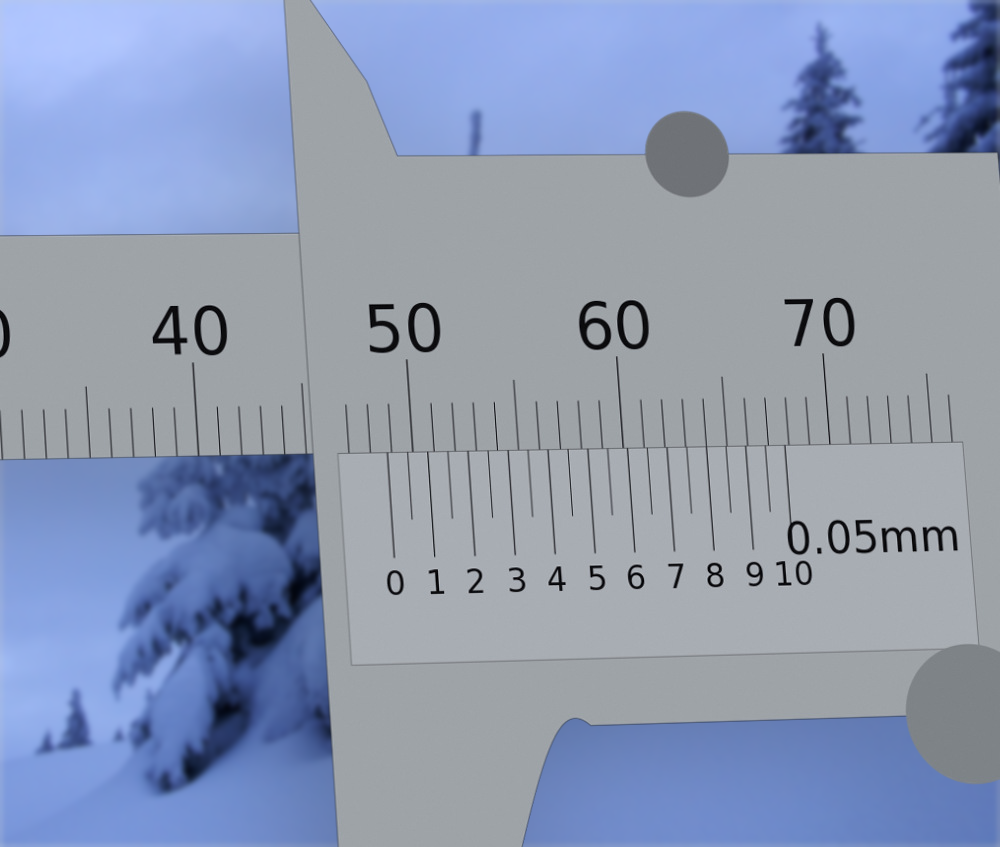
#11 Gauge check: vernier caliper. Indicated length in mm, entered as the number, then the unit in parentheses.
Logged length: 48.8 (mm)
